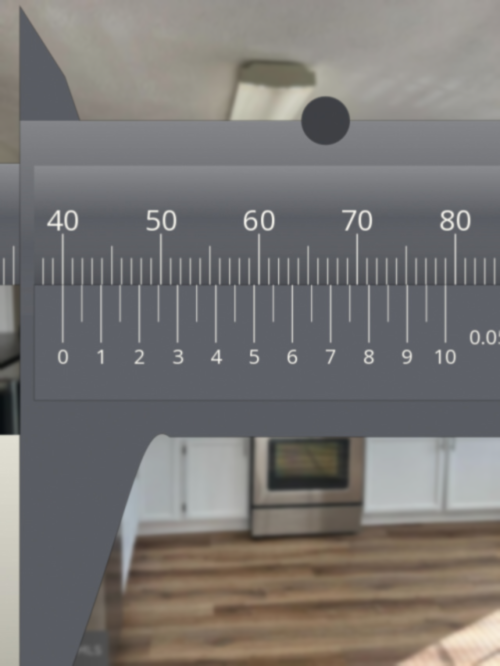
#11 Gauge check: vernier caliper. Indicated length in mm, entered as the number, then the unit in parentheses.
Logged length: 40.0 (mm)
